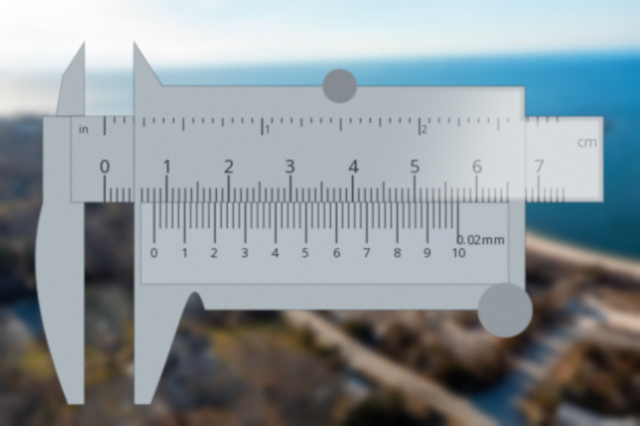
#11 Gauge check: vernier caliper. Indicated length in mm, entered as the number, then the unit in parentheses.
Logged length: 8.0 (mm)
